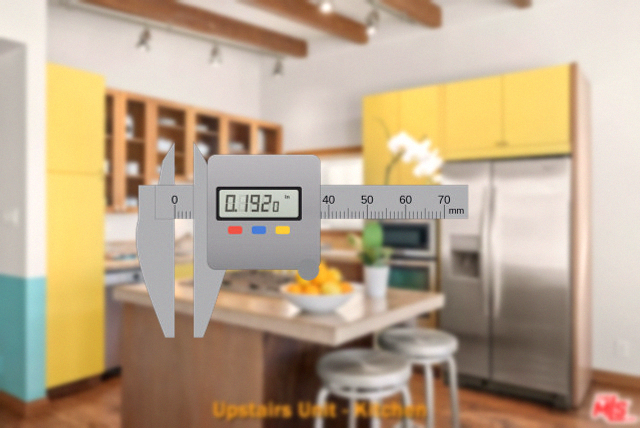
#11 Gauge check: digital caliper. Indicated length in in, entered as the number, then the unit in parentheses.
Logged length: 0.1920 (in)
